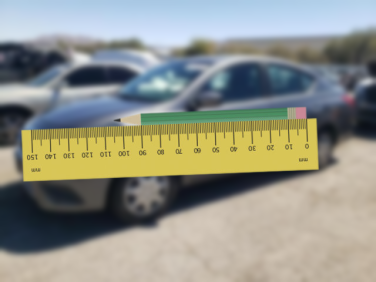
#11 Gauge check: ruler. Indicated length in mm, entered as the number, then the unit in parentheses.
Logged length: 105 (mm)
